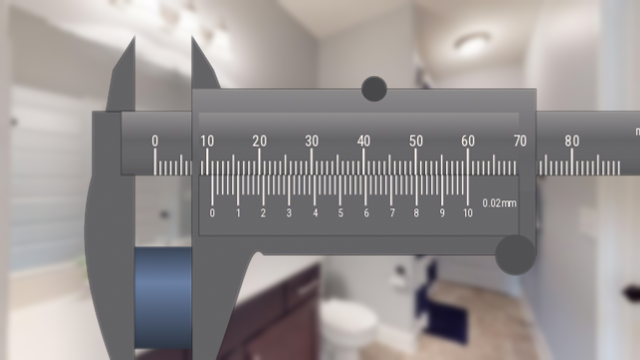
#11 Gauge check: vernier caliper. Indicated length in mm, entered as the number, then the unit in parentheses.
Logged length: 11.0 (mm)
